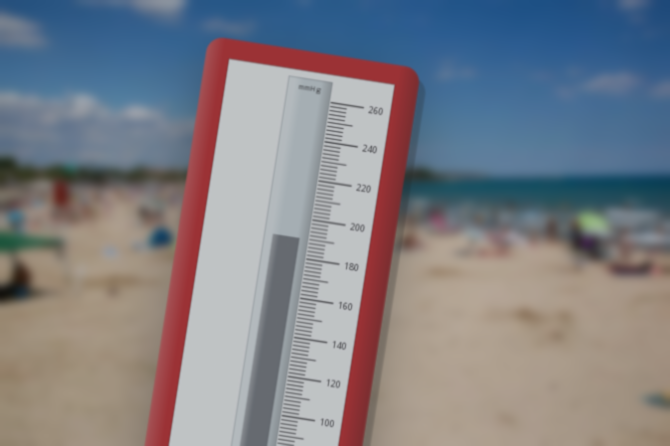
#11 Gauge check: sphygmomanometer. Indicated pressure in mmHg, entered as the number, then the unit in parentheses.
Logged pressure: 190 (mmHg)
